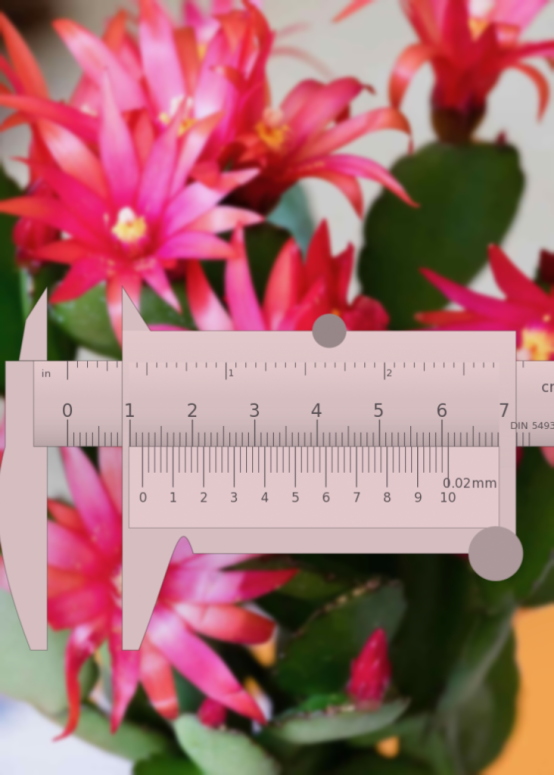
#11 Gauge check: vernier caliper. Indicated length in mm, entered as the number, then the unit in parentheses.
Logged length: 12.0 (mm)
